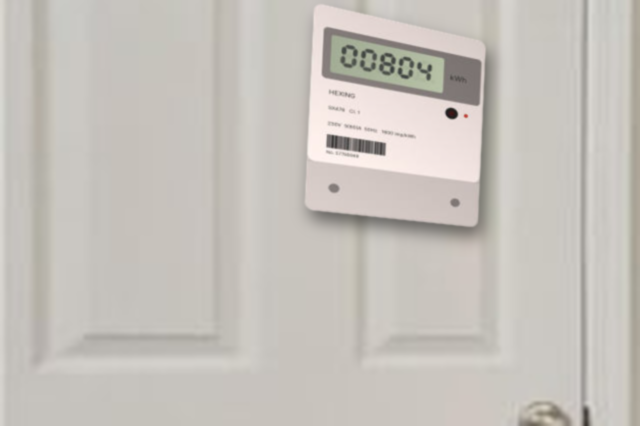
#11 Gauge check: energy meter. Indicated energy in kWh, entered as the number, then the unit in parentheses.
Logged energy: 804 (kWh)
